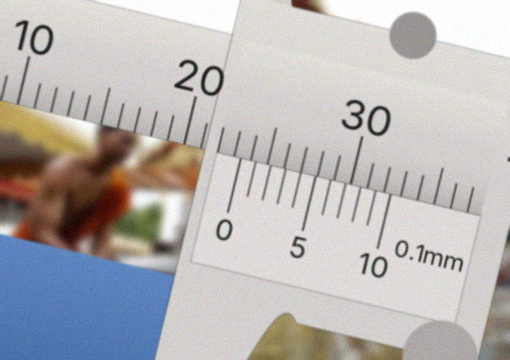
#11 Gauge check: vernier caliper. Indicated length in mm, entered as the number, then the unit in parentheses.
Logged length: 23.4 (mm)
